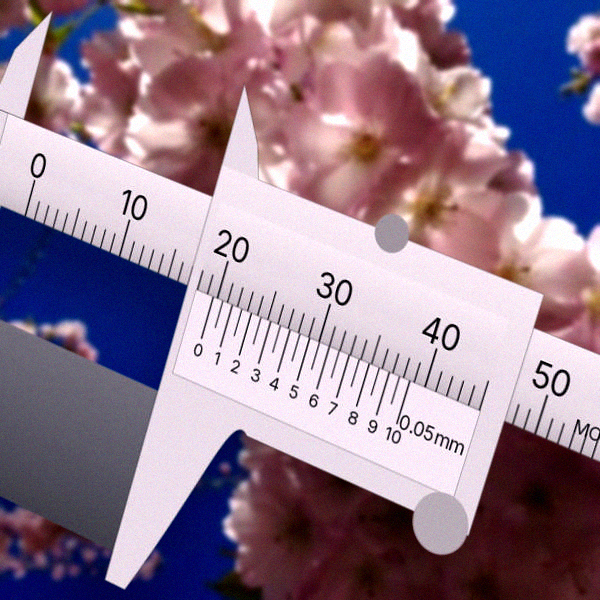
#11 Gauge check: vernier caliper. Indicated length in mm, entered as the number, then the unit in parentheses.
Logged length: 19.6 (mm)
